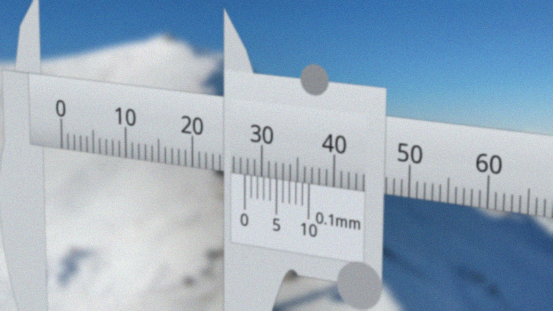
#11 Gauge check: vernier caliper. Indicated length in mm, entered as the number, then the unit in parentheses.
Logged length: 27.6 (mm)
